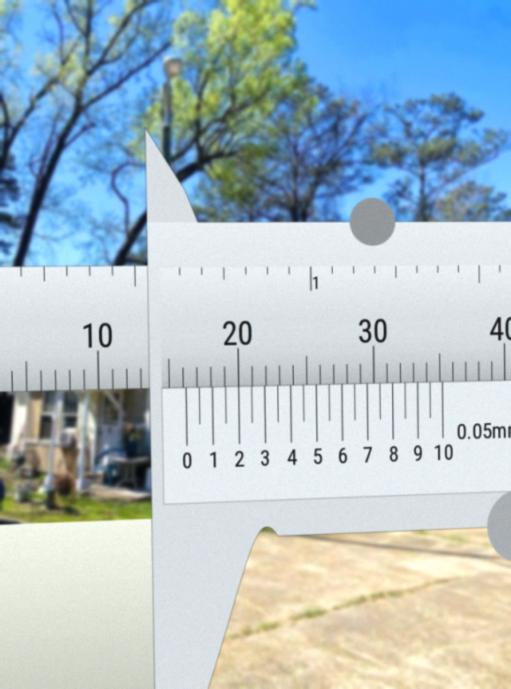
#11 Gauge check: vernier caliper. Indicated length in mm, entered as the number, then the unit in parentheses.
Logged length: 16.2 (mm)
